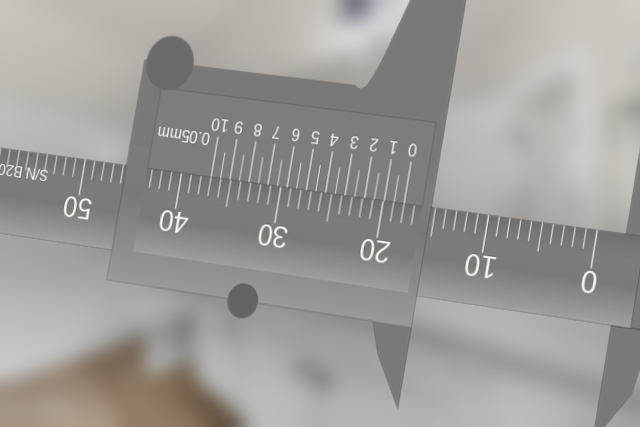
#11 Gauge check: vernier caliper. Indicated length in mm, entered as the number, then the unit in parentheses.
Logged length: 18.0 (mm)
